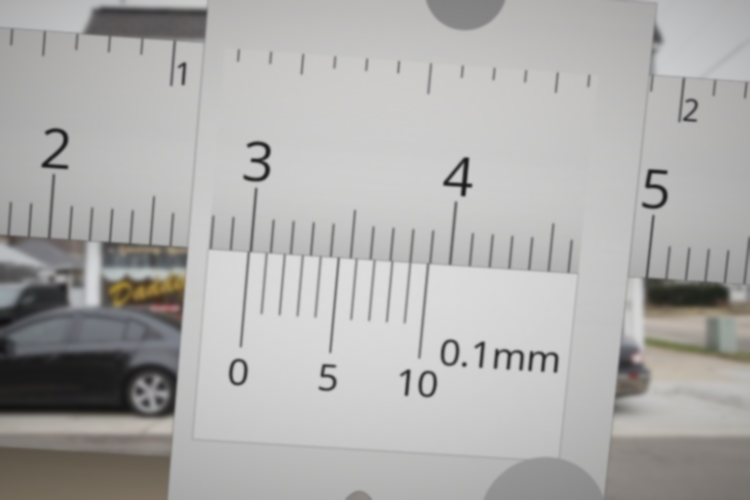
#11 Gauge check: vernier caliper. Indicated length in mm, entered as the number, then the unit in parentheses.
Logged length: 29.9 (mm)
